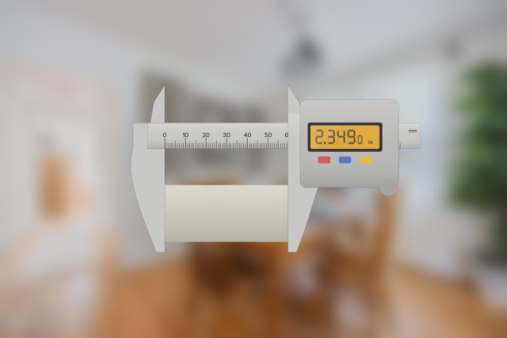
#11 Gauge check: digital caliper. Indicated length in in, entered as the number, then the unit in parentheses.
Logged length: 2.3490 (in)
